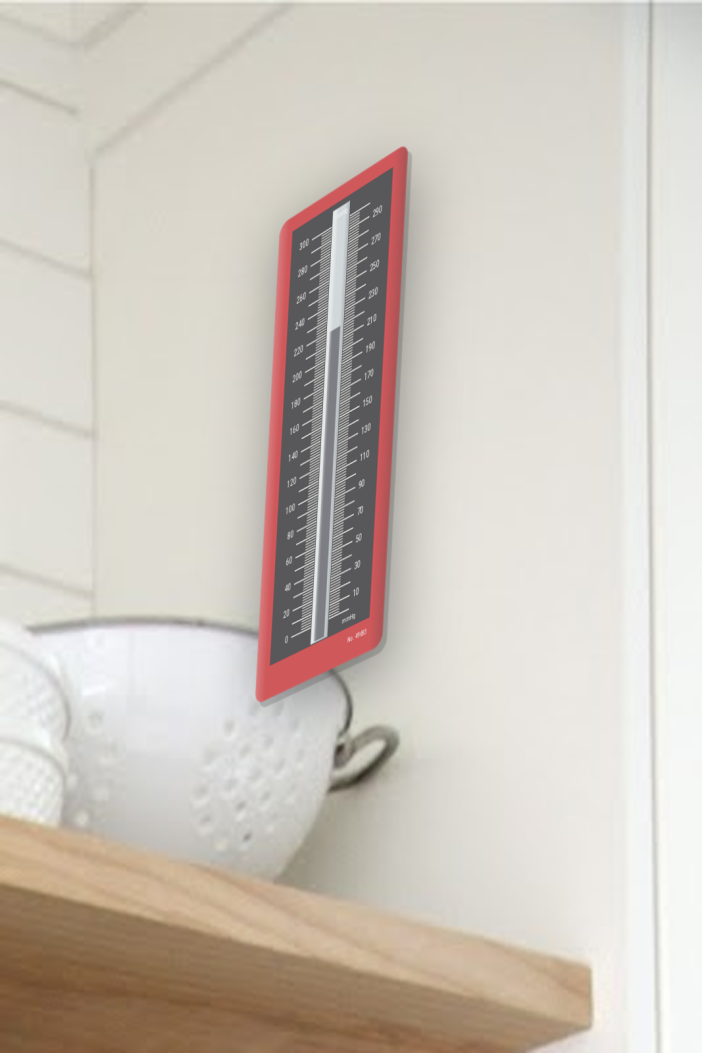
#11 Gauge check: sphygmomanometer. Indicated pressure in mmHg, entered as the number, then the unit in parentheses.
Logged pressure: 220 (mmHg)
